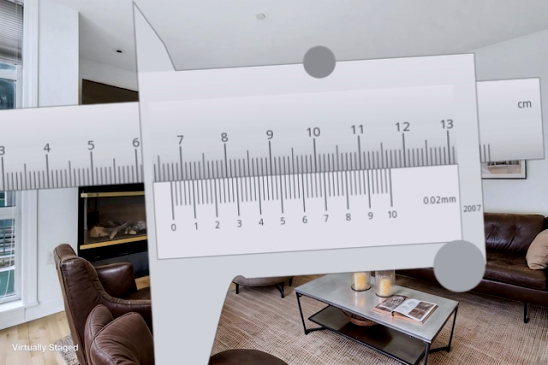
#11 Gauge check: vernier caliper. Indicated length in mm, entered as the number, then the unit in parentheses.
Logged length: 67.5 (mm)
